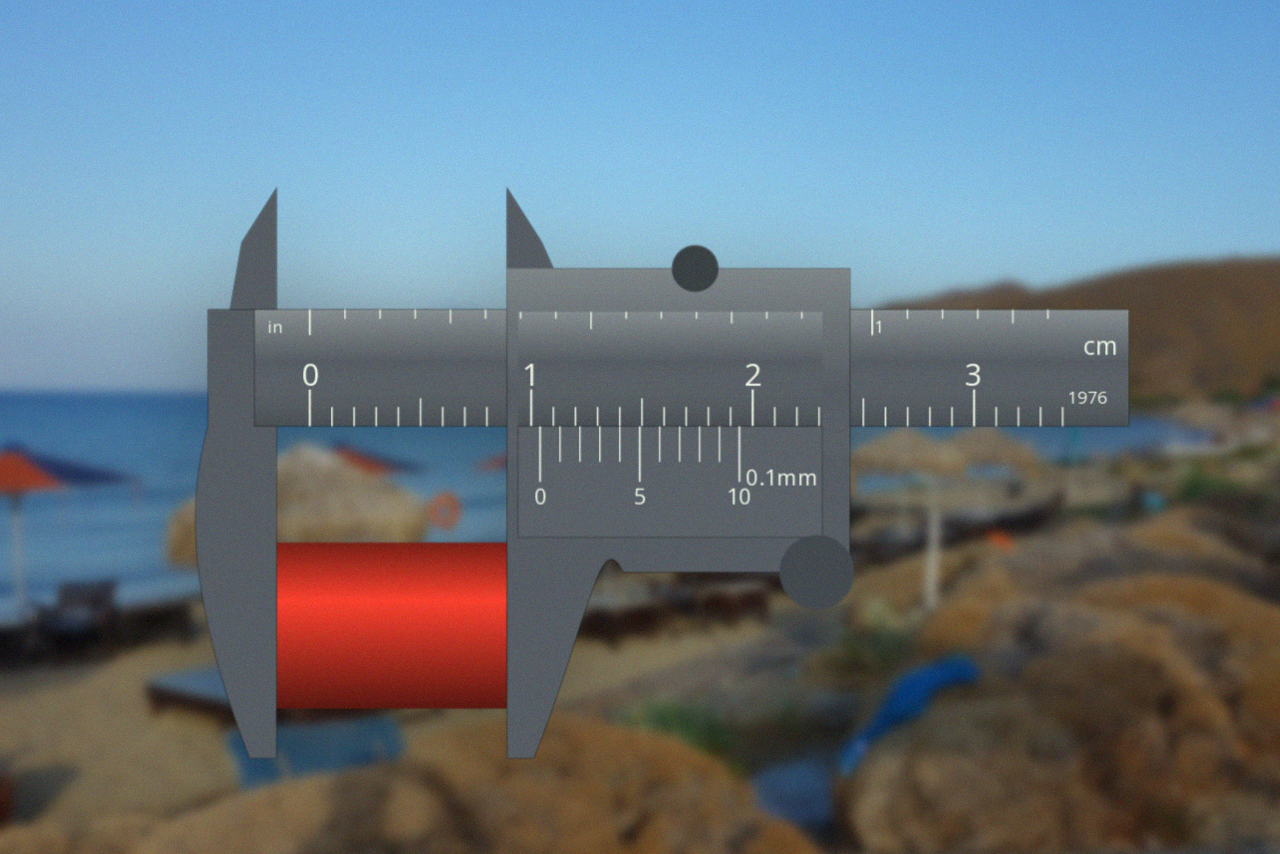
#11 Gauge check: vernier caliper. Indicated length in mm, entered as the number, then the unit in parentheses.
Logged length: 10.4 (mm)
